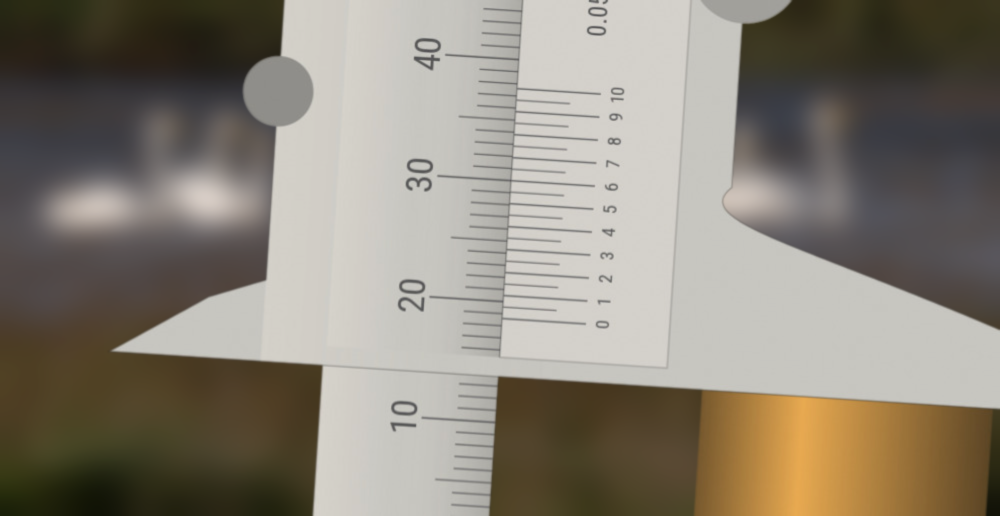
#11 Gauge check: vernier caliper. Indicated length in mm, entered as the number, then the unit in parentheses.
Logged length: 18.6 (mm)
